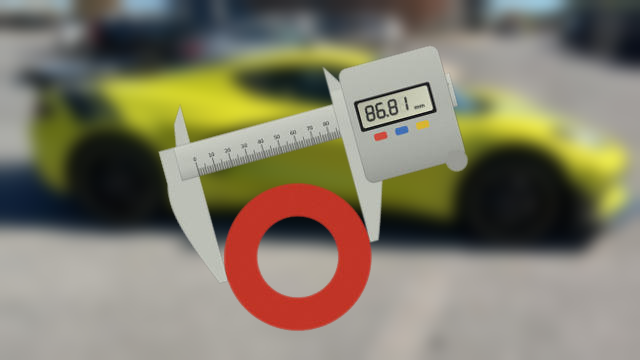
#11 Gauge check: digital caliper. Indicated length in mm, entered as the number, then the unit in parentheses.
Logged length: 86.81 (mm)
